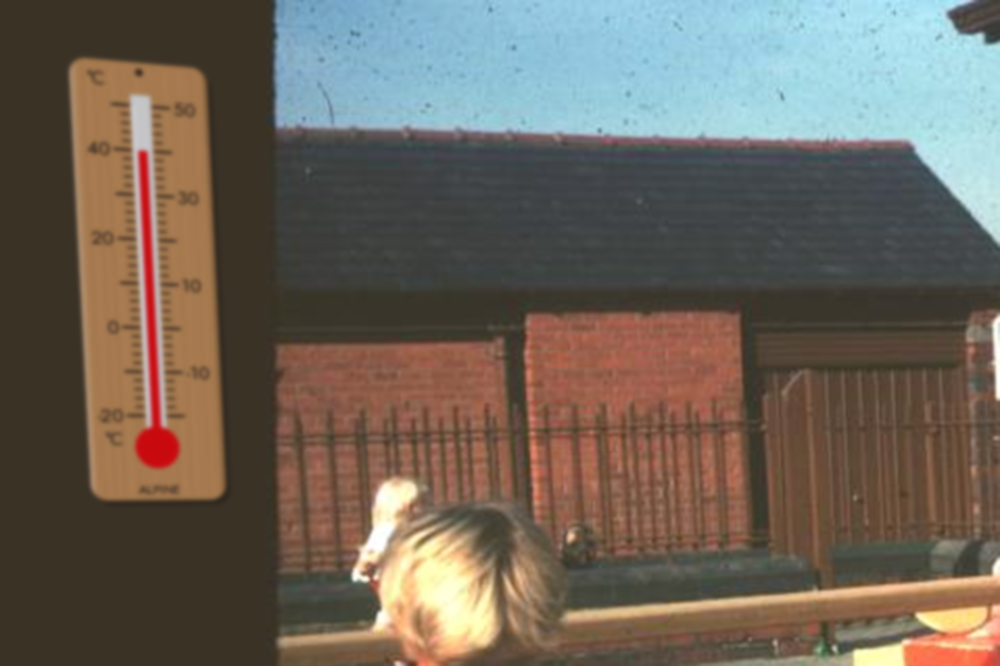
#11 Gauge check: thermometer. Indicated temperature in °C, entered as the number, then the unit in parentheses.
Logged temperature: 40 (°C)
